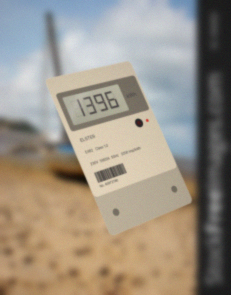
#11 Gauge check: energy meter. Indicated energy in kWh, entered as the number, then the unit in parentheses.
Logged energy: 1396 (kWh)
